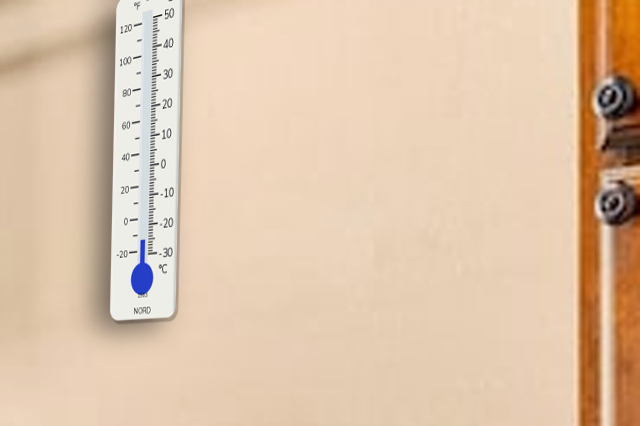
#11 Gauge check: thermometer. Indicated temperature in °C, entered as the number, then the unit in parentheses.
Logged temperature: -25 (°C)
